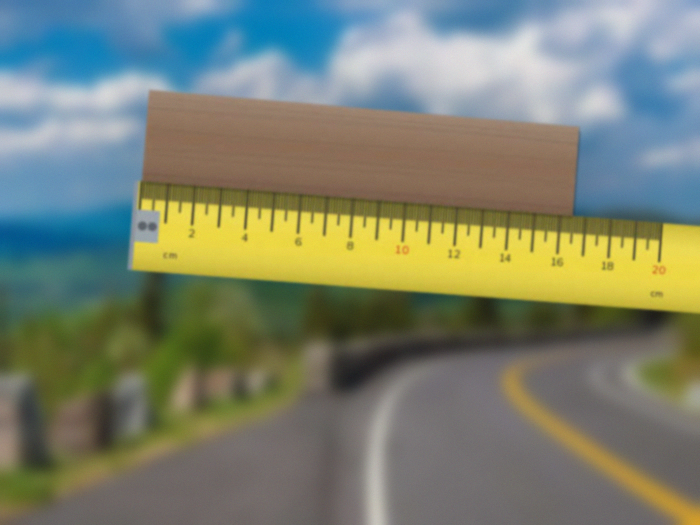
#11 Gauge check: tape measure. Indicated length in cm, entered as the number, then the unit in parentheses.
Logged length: 16.5 (cm)
